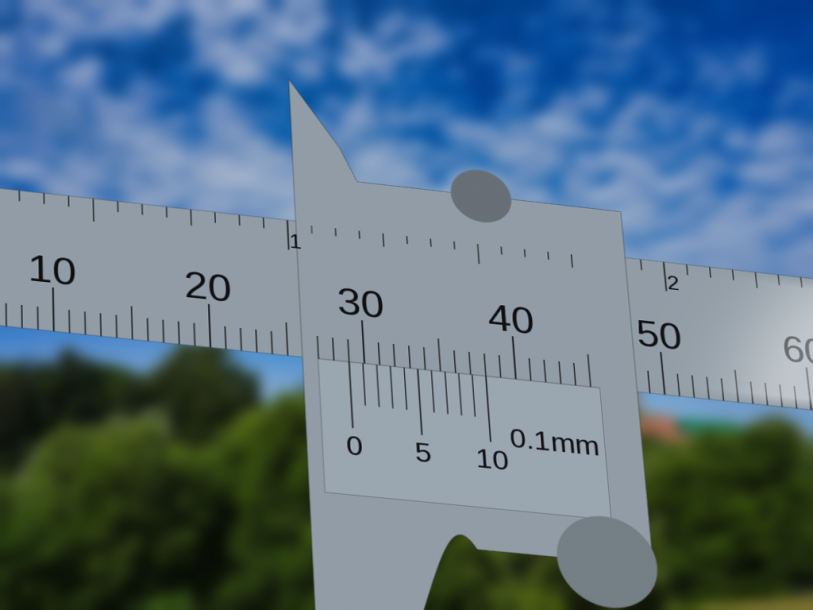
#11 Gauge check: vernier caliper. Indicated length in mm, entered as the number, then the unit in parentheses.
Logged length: 29.0 (mm)
